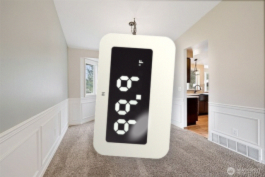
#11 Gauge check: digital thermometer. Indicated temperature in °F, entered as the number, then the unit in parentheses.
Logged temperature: 99.9 (°F)
